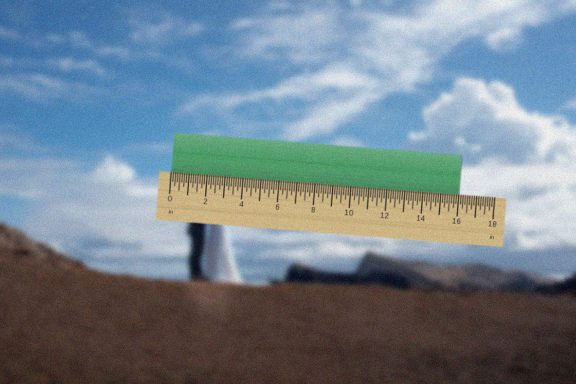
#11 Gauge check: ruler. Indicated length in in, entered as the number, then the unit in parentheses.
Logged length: 16 (in)
